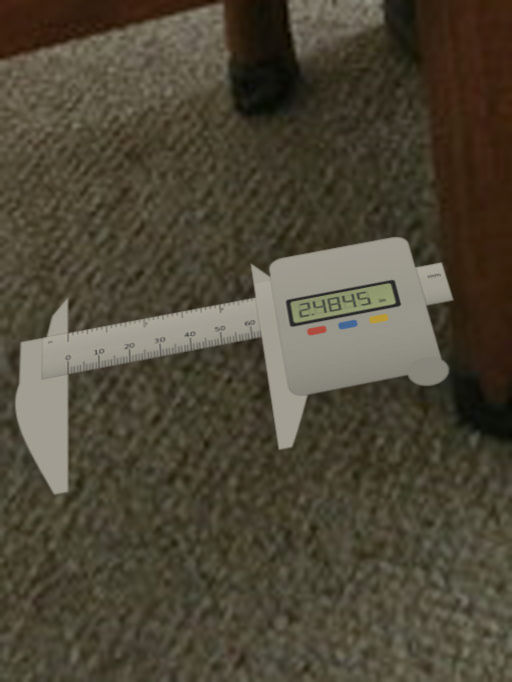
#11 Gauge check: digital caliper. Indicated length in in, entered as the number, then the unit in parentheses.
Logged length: 2.4845 (in)
